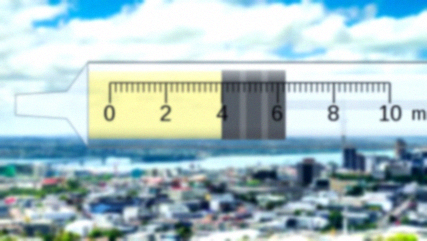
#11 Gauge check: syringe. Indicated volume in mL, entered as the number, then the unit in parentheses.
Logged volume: 4 (mL)
